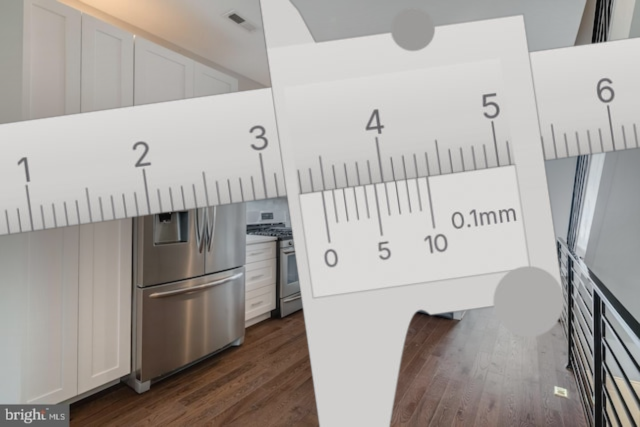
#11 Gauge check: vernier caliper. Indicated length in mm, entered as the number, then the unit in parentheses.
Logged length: 34.8 (mm)
